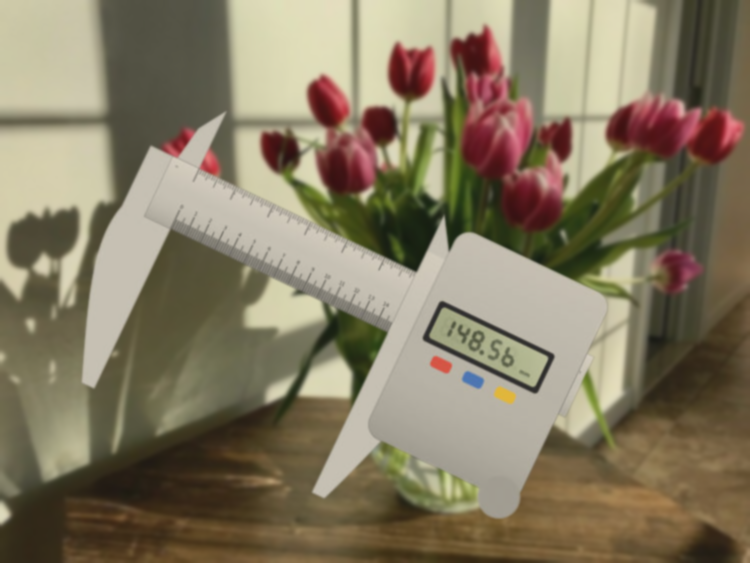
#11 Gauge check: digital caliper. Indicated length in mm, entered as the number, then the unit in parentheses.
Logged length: 148.56 (mm)
